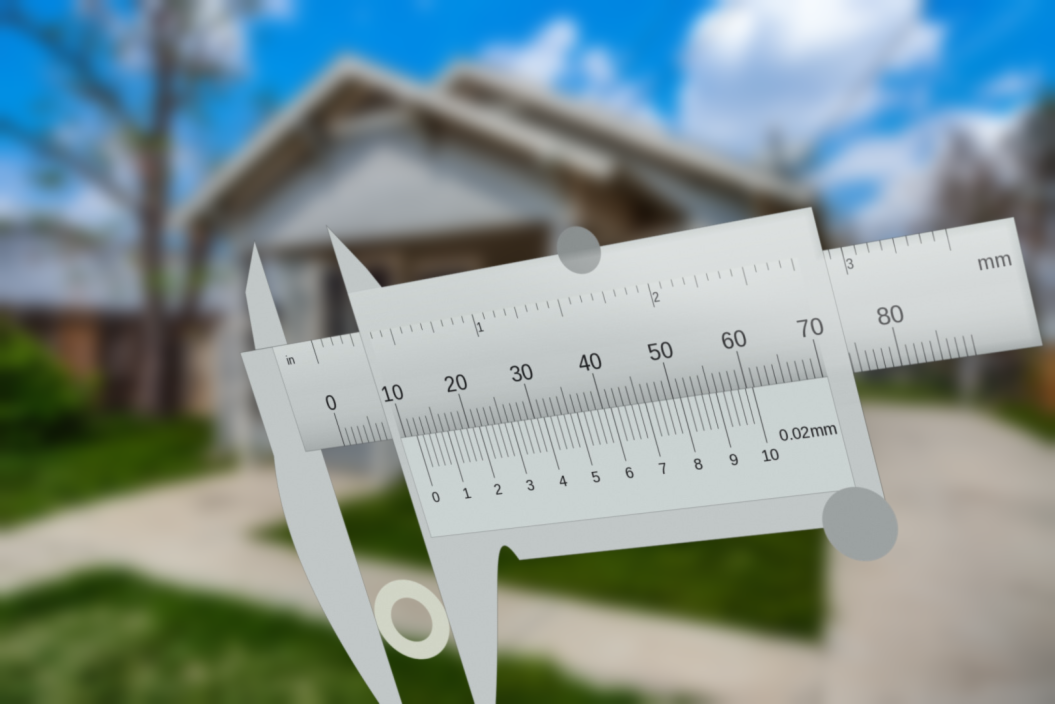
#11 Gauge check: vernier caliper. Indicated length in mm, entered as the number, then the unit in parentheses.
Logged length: 11.8 (mm)
